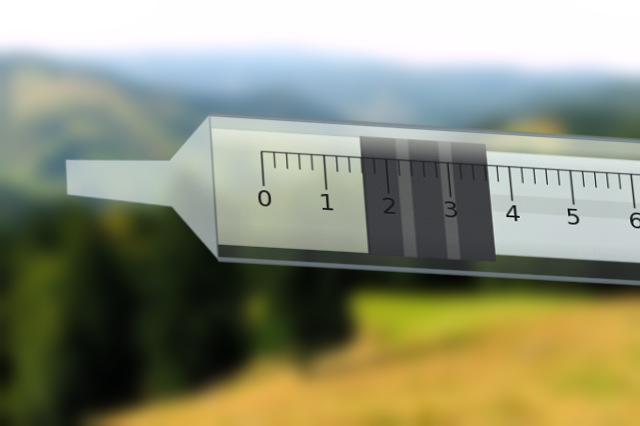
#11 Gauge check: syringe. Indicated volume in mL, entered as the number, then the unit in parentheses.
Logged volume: 1.6 (mL)
